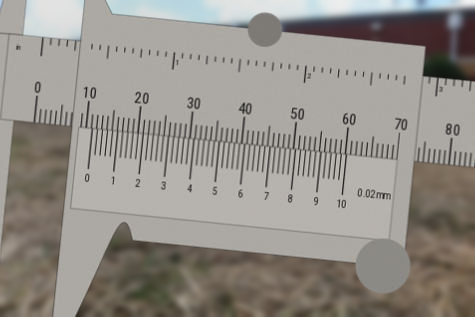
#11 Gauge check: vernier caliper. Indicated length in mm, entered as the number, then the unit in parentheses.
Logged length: 11.2 (mm)
